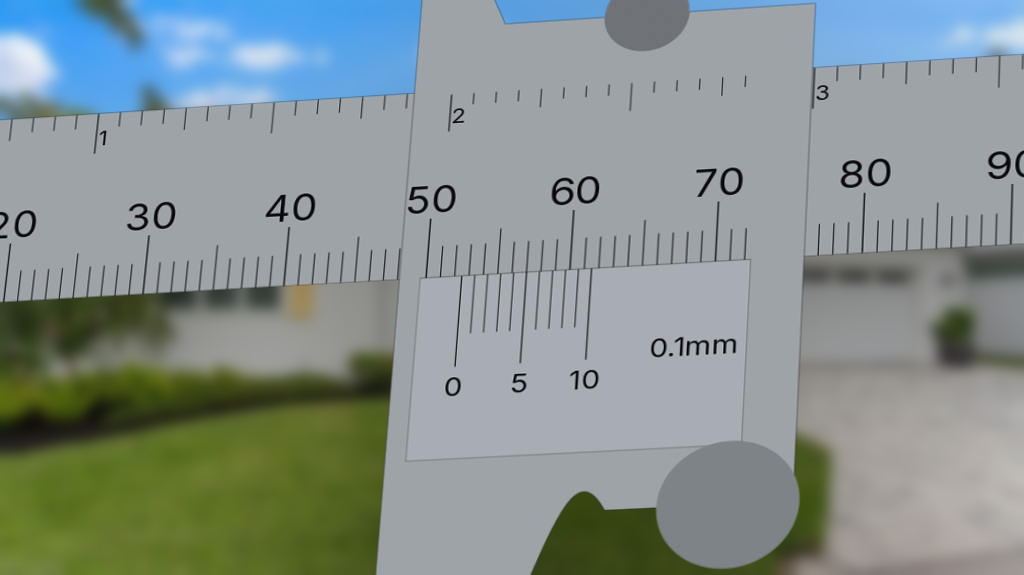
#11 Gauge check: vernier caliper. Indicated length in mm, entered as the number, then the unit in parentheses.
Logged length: 52.5 (mm)
